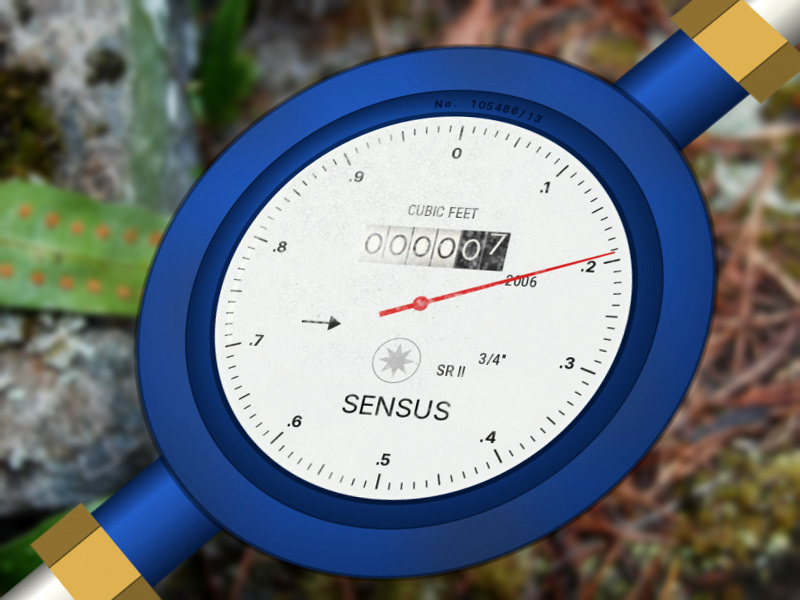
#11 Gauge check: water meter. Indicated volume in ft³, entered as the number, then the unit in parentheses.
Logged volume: 7.19 (ft³)
